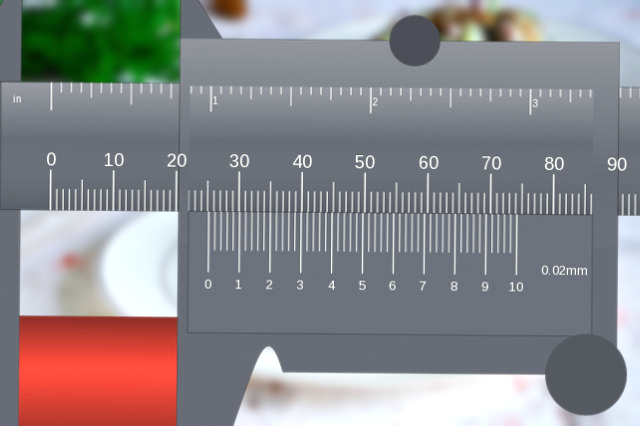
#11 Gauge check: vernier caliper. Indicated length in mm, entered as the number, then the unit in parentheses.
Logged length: 25.2 (mm)
